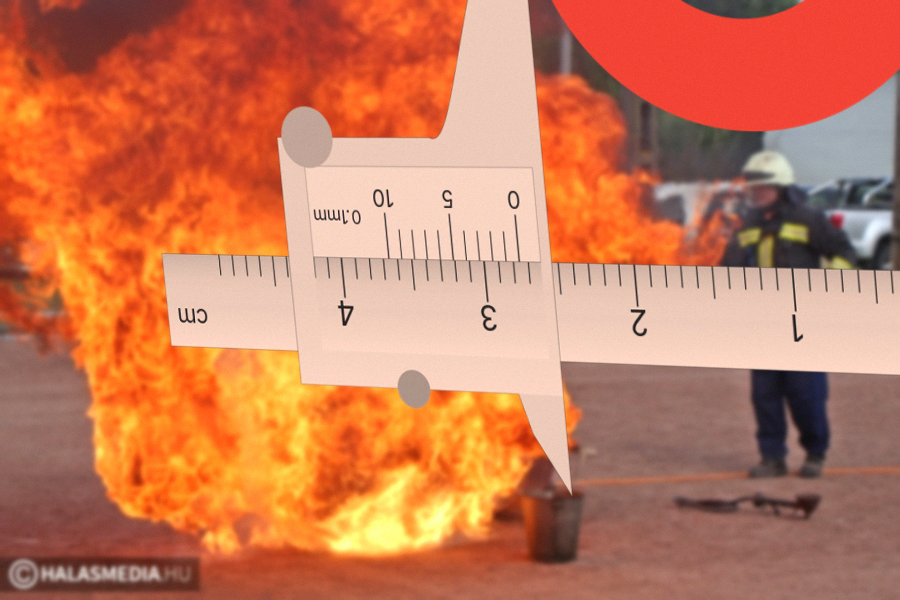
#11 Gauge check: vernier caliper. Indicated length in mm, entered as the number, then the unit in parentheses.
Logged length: 27.6 (mm)
